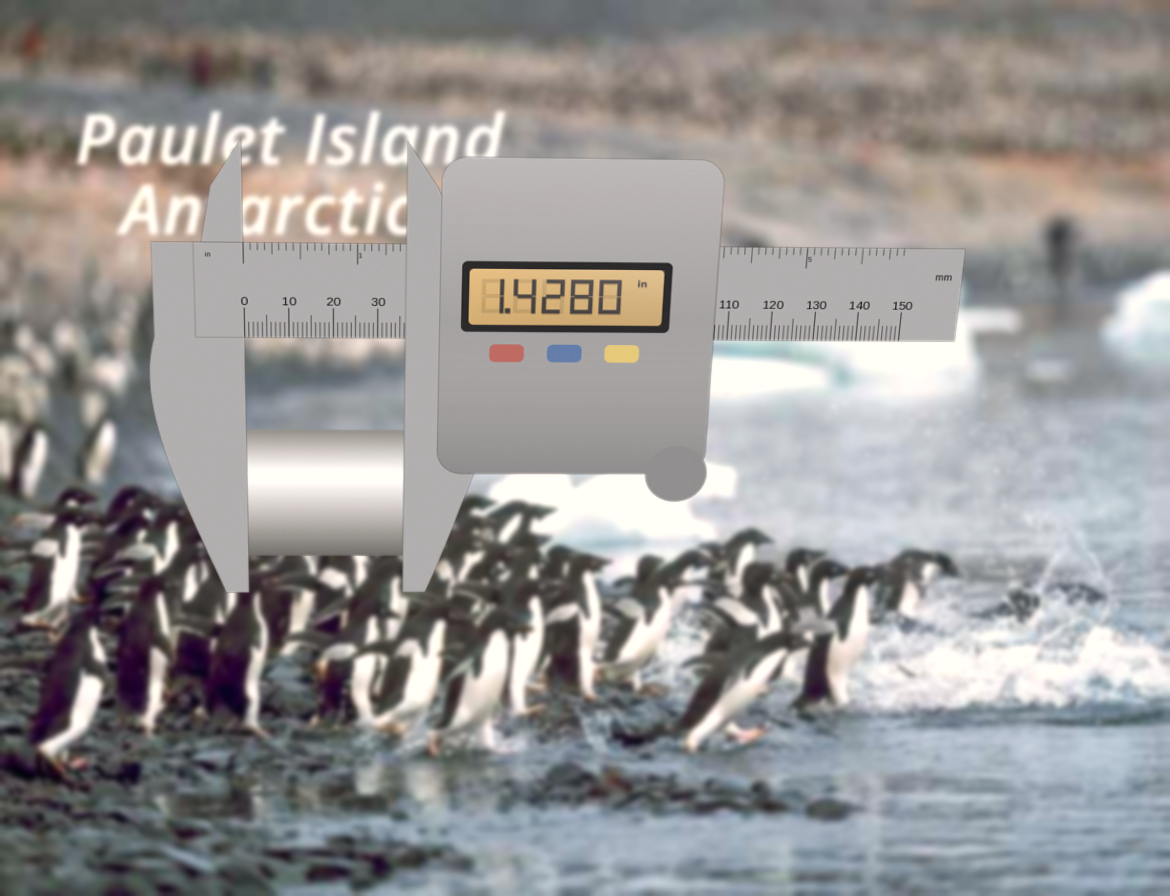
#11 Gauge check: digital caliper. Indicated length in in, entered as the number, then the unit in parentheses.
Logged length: 1.4280 (in)
